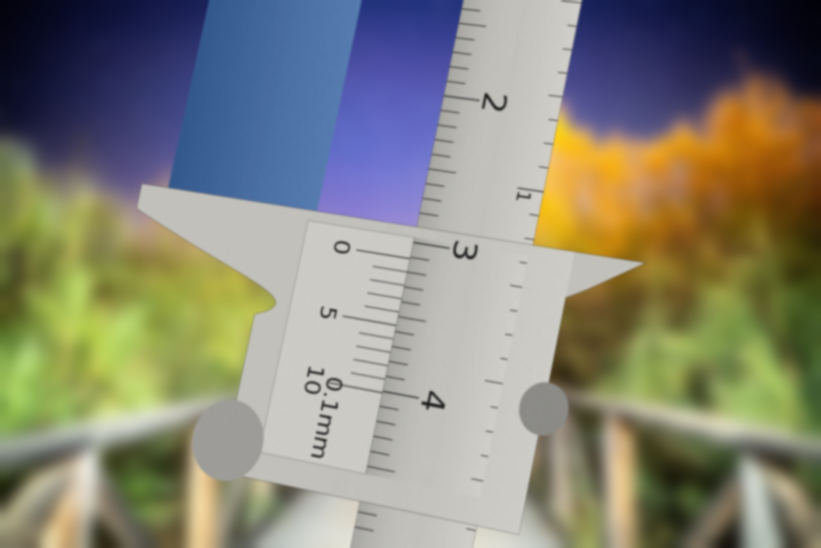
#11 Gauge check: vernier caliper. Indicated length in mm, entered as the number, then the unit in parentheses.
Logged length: 31.1 (mm)
